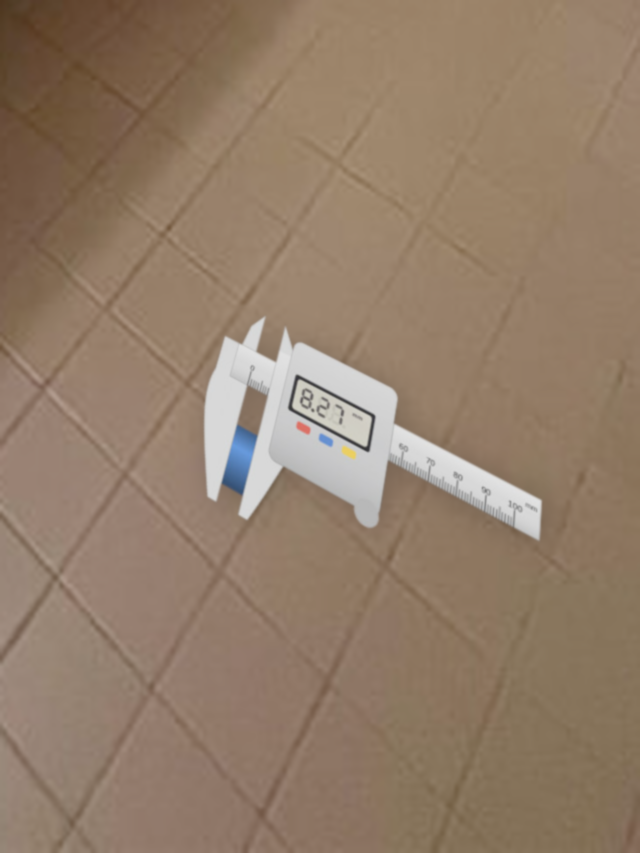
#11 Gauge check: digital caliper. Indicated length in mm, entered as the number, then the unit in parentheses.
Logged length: 8.27 (mm)
